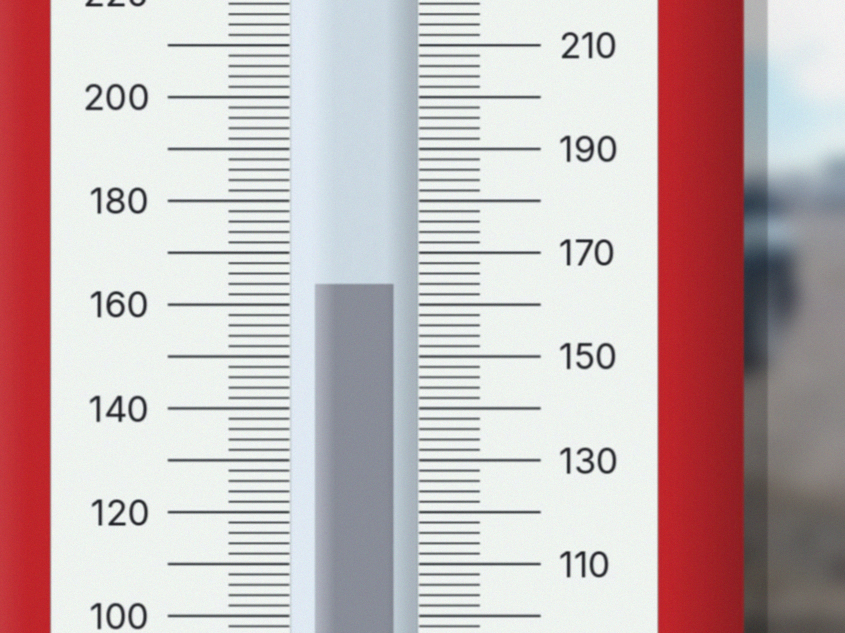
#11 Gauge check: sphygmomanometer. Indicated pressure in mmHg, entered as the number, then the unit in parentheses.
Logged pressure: 164 (mmHg)
